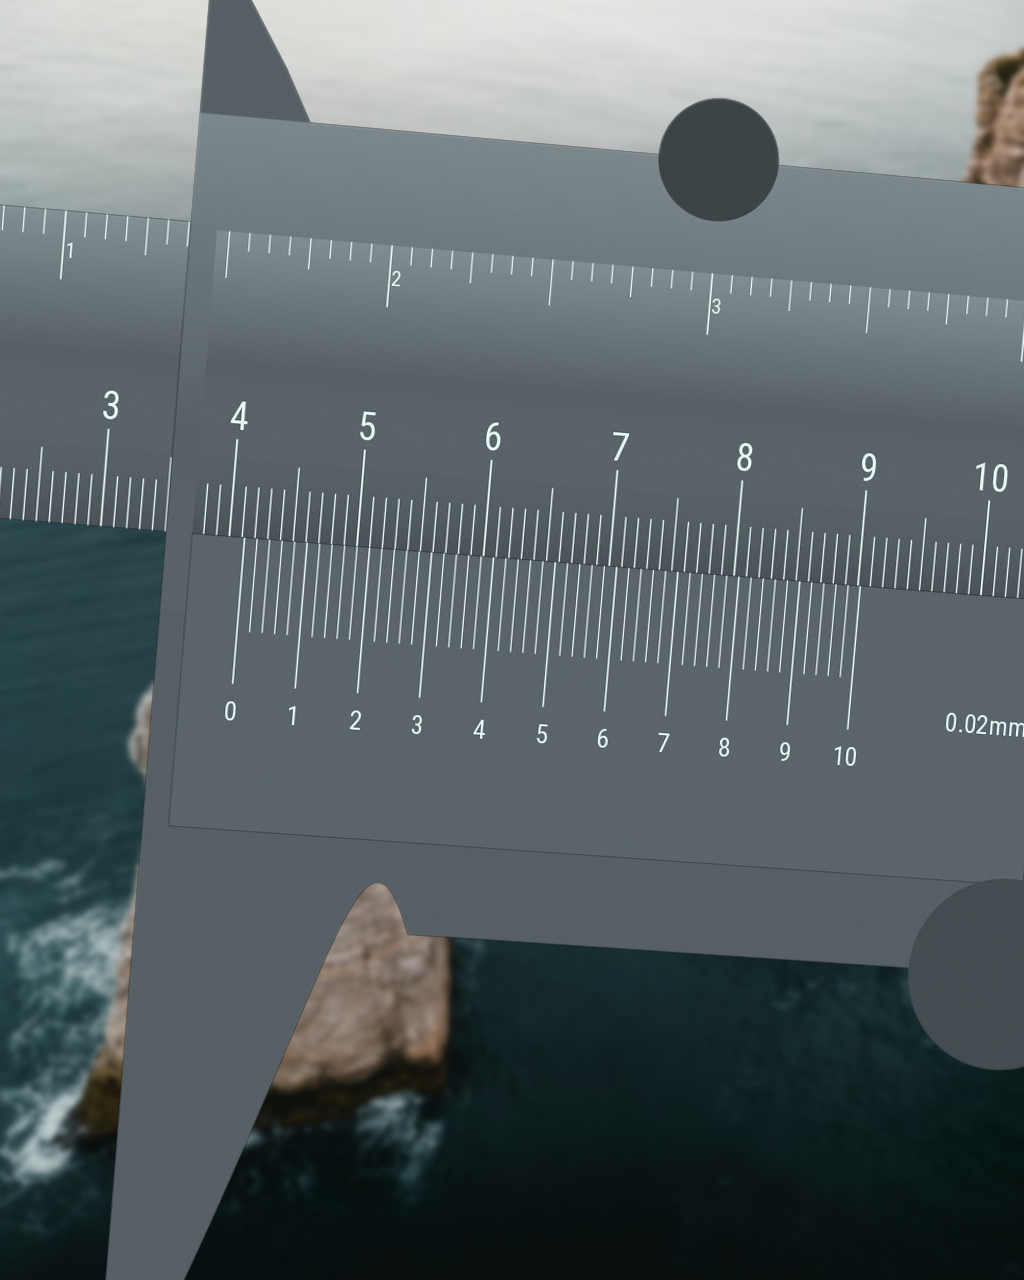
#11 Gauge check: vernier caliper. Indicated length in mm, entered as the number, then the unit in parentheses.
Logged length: 41.2 (mm)
